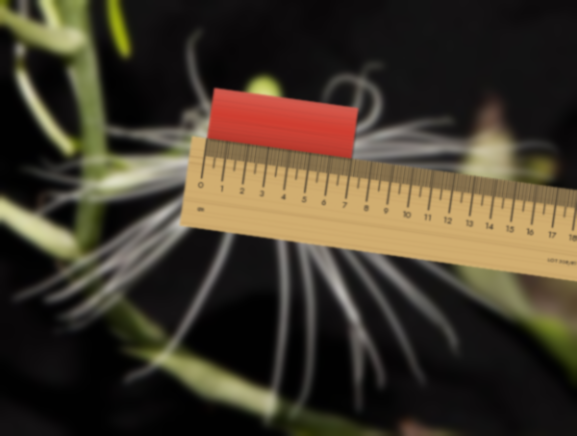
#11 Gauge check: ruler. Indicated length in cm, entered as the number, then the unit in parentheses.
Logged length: 7 (cm)
